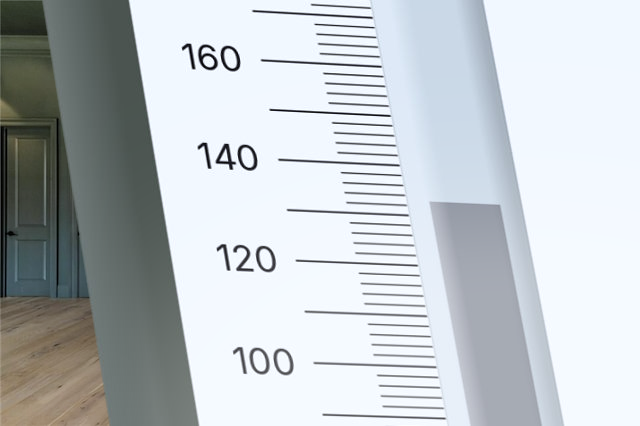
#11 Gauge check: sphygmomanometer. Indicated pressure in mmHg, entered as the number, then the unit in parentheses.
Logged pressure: 133 (mmHg)
